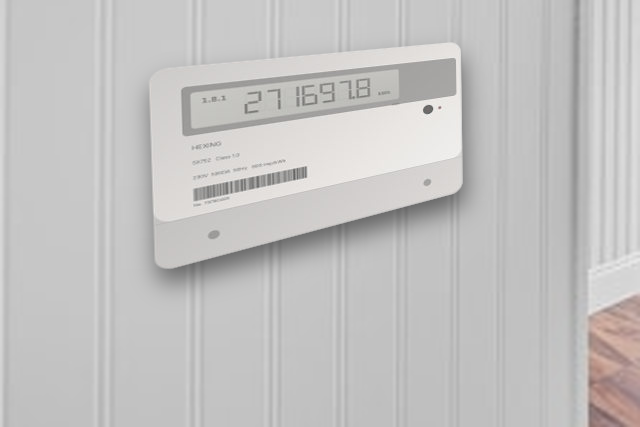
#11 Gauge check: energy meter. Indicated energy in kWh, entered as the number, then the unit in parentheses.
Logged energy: 271697.8 (kWh)
